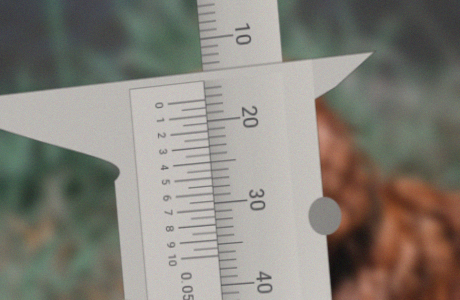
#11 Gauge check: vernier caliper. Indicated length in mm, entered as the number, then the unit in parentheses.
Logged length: 17.4 (mm)
